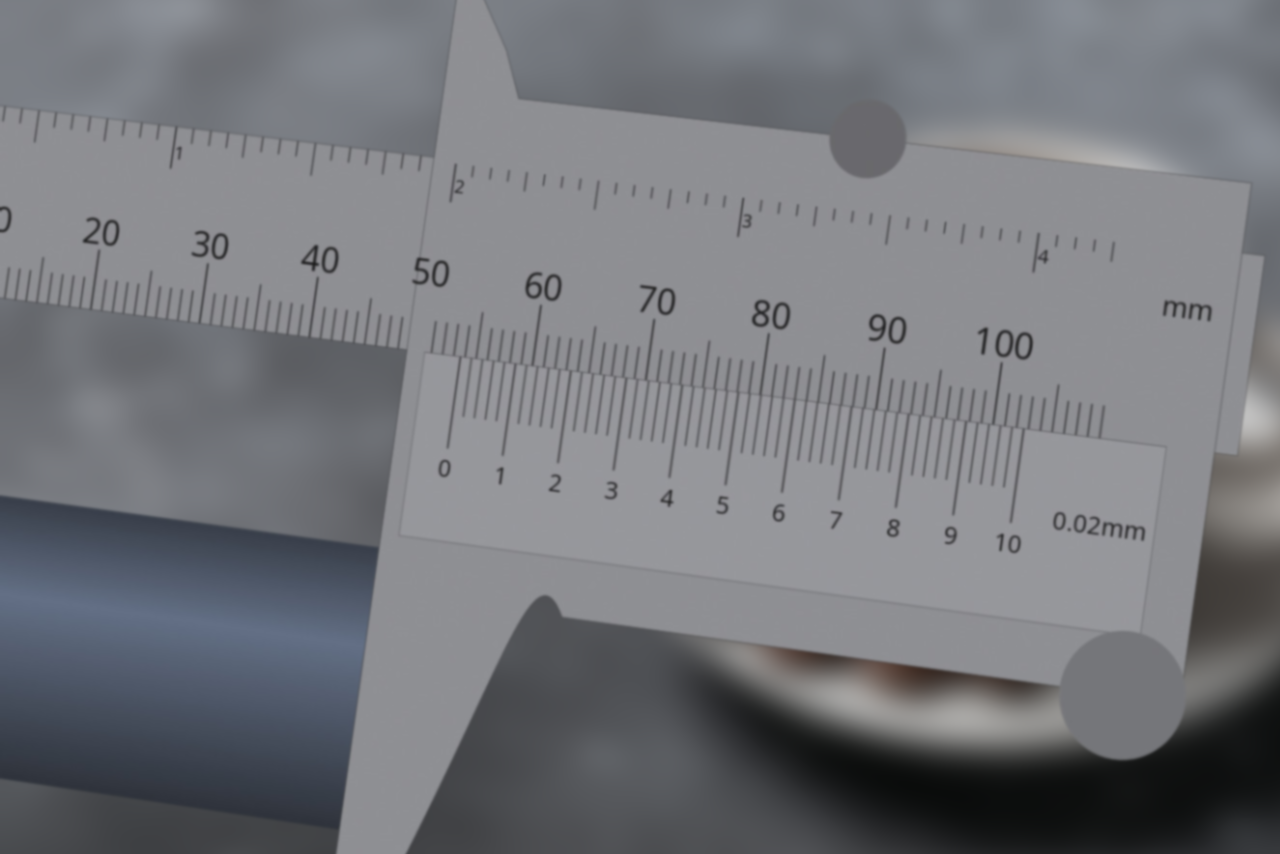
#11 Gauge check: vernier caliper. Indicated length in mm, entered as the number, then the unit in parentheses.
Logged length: 53.6 (mm)
